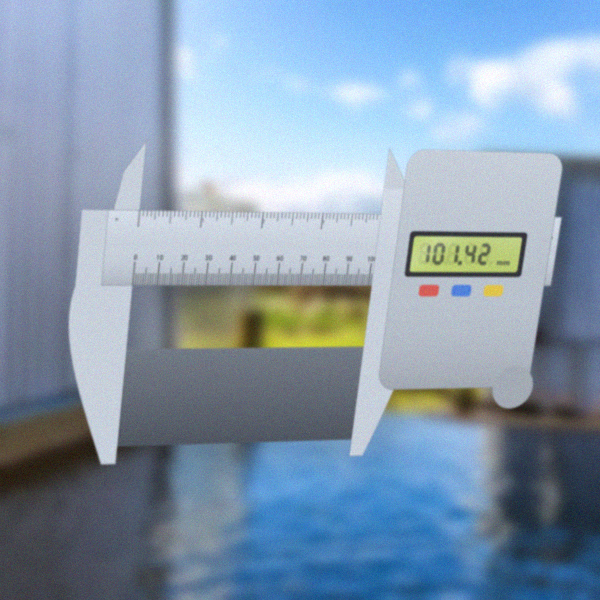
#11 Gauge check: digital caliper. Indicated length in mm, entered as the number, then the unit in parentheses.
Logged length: 101.42 (mm)
